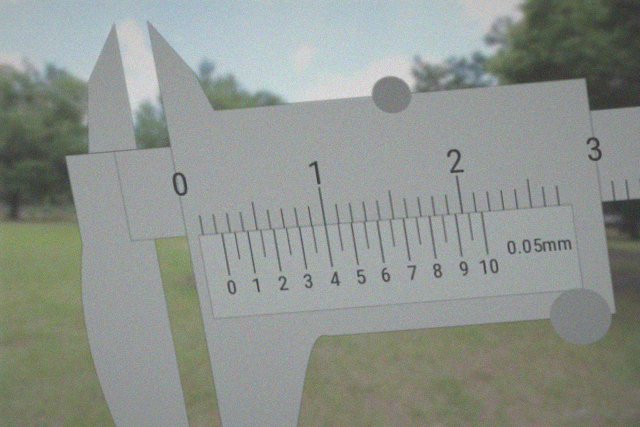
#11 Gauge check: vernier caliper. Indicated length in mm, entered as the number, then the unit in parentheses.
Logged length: 2.4 (mm)
